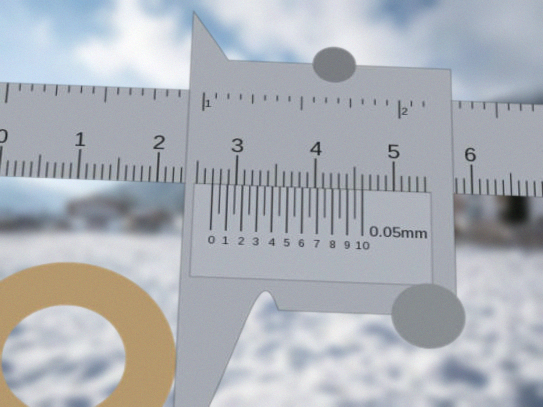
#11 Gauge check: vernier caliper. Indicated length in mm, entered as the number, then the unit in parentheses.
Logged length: 27.0 (mm)
